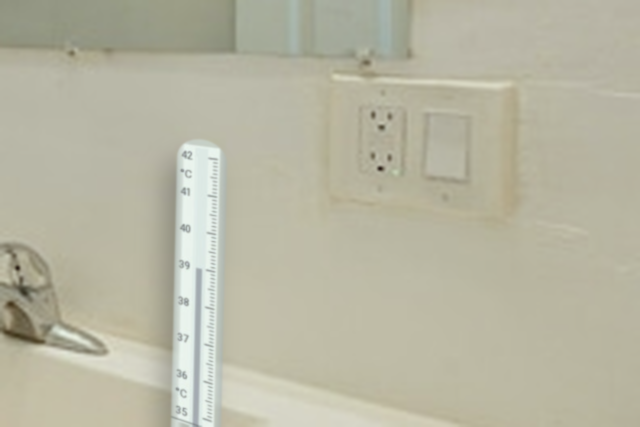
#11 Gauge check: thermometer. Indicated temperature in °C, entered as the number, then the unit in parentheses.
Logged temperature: 39 (°C)
